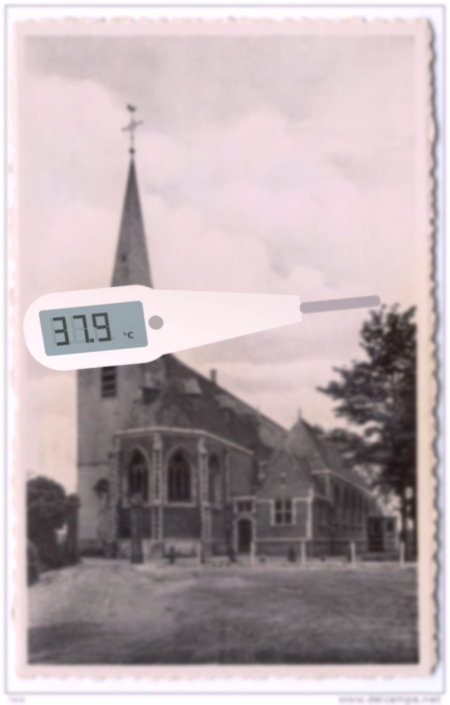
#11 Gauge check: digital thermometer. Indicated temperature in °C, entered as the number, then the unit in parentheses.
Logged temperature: 37.9 (°C)
